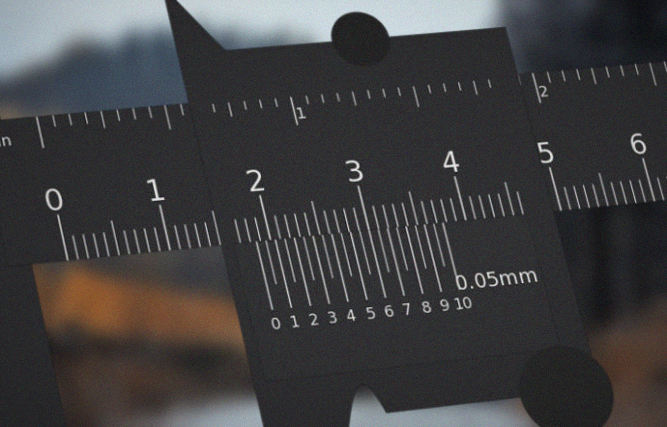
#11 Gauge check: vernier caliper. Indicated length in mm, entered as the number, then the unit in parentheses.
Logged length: 18.6 (mm)
